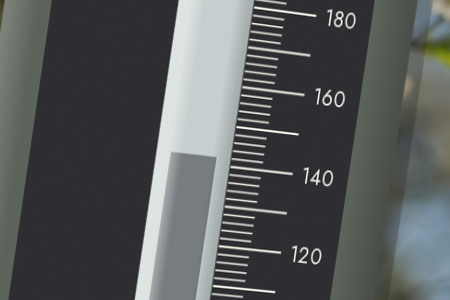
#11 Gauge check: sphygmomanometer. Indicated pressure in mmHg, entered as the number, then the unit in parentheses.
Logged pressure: 142 (mmHg)
